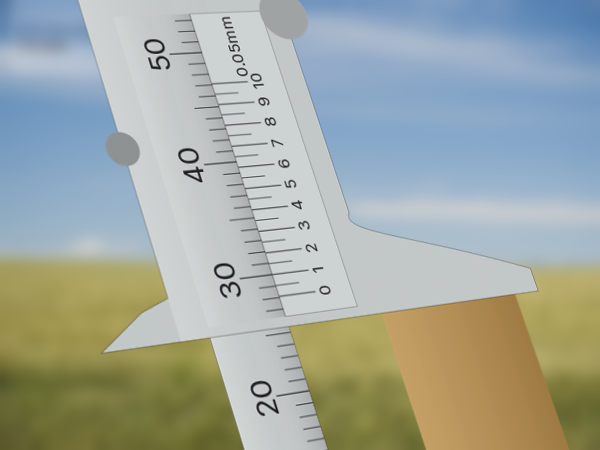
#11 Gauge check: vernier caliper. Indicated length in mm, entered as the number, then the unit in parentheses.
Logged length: 28.1 (mm)
